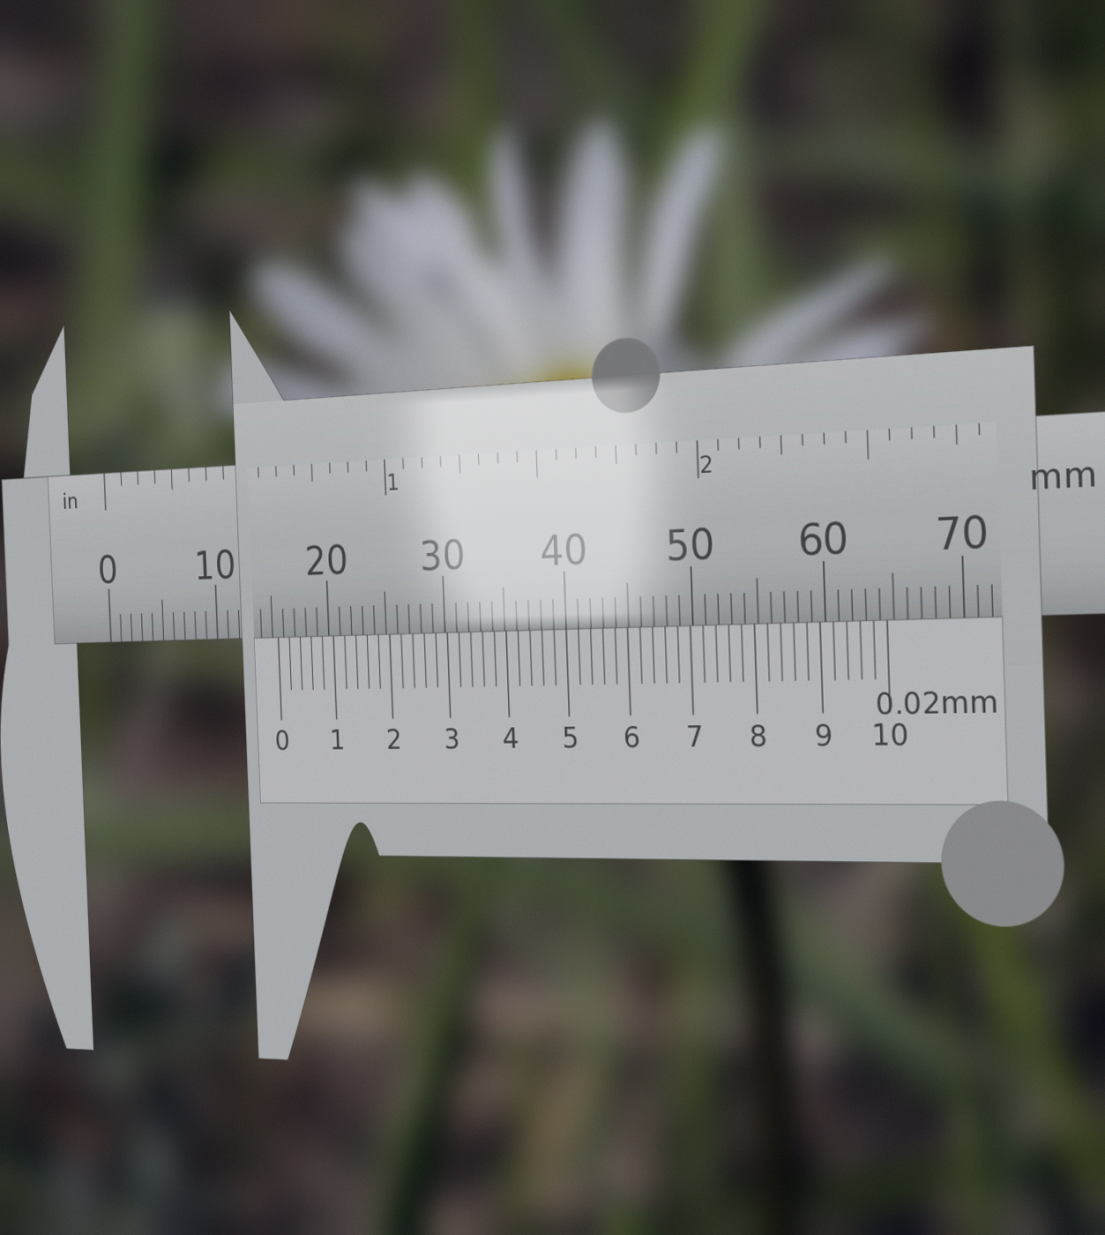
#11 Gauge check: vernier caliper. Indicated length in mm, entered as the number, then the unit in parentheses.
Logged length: 15.5 (mm)
